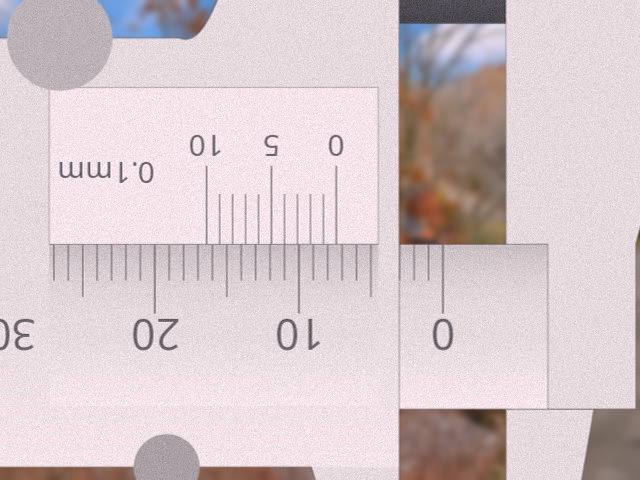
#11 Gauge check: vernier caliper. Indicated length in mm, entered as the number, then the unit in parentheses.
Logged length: 7.4 (mm)
